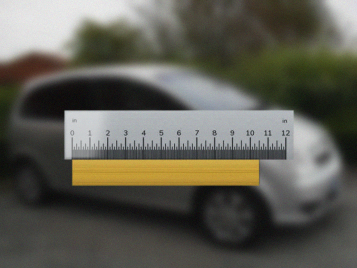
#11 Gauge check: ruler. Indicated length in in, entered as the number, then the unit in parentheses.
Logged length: 10.5 (in)
